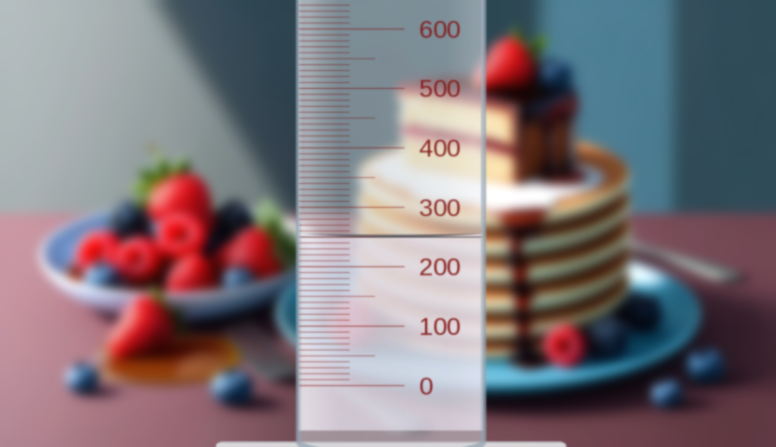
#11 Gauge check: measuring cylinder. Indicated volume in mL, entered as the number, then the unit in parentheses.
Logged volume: 250 (mL)
